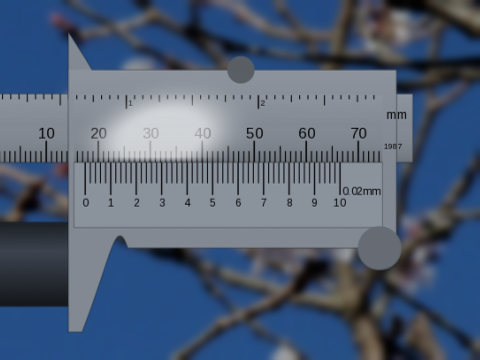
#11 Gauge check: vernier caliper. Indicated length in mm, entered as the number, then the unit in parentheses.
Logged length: 17.5 (mm)
